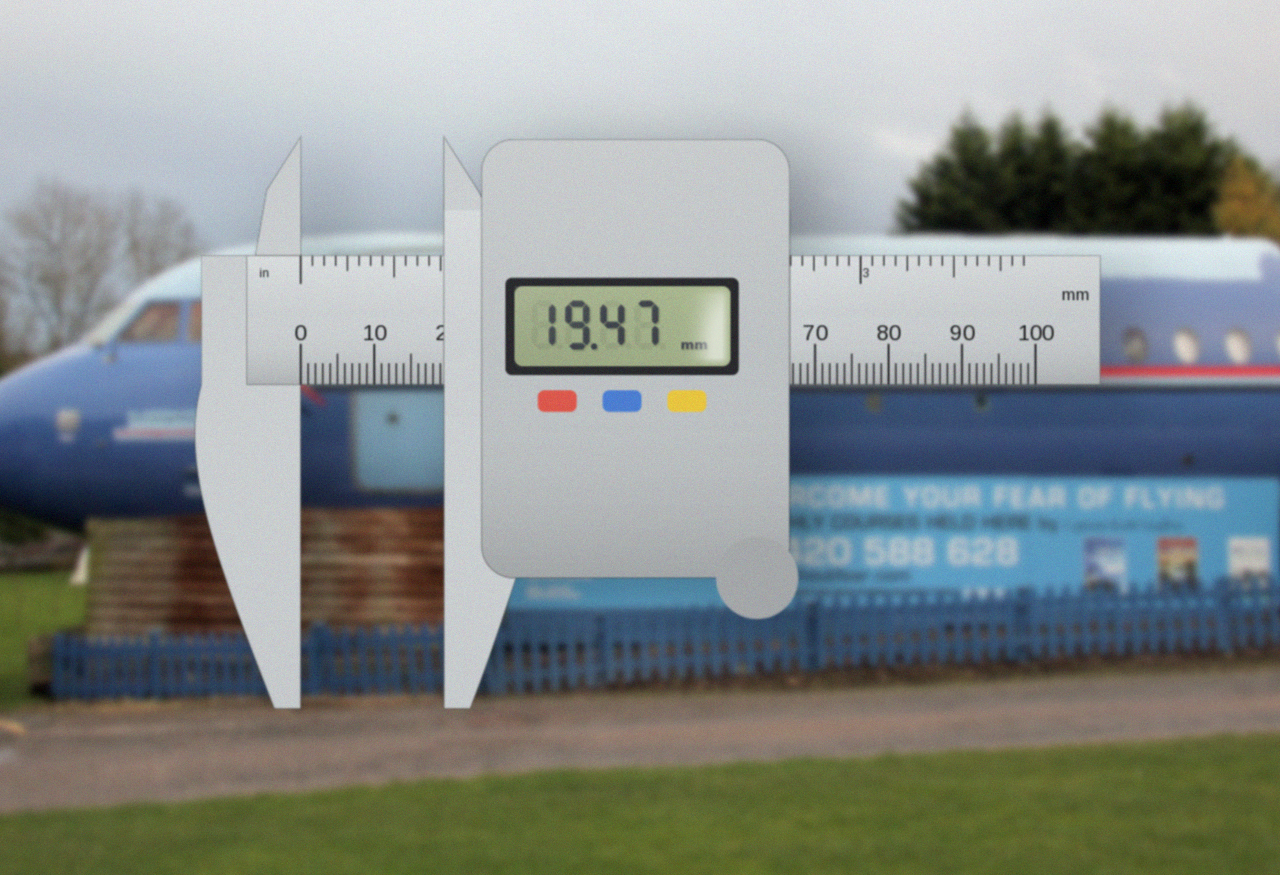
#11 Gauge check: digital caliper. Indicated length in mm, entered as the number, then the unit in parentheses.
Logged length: 19.47 (mm)
